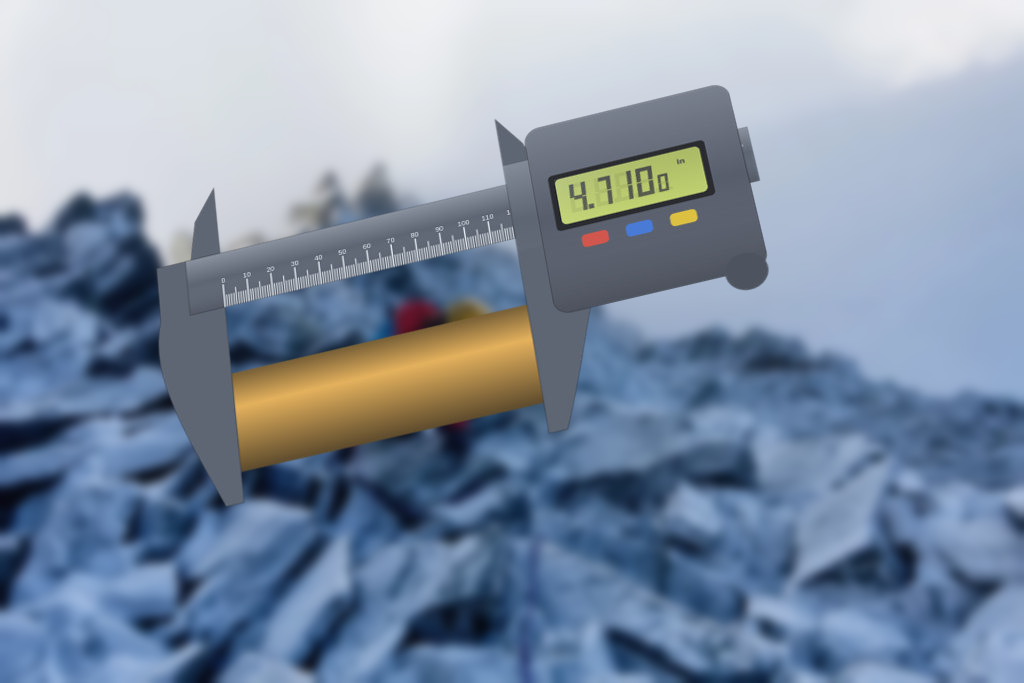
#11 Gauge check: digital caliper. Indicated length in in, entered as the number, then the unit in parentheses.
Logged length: 4.7100 (in)
